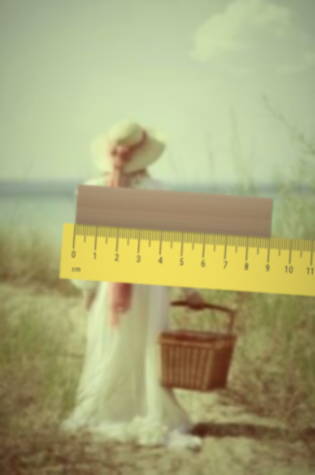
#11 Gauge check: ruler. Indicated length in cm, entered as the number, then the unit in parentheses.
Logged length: 9 (cm)
